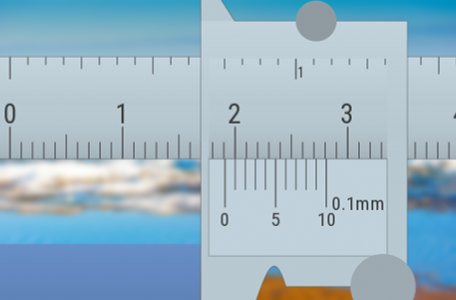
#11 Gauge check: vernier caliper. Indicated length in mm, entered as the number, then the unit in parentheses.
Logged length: 19.1 (mm)
